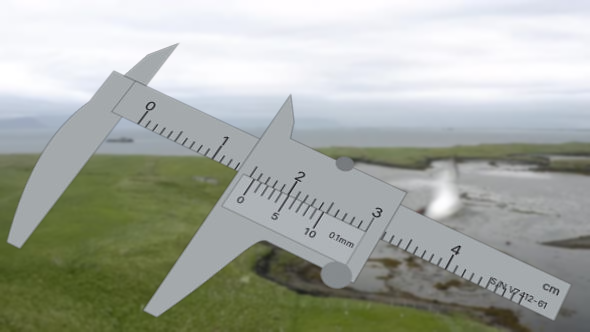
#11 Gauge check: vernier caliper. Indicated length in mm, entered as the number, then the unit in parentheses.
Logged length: 15.6 (mm)
